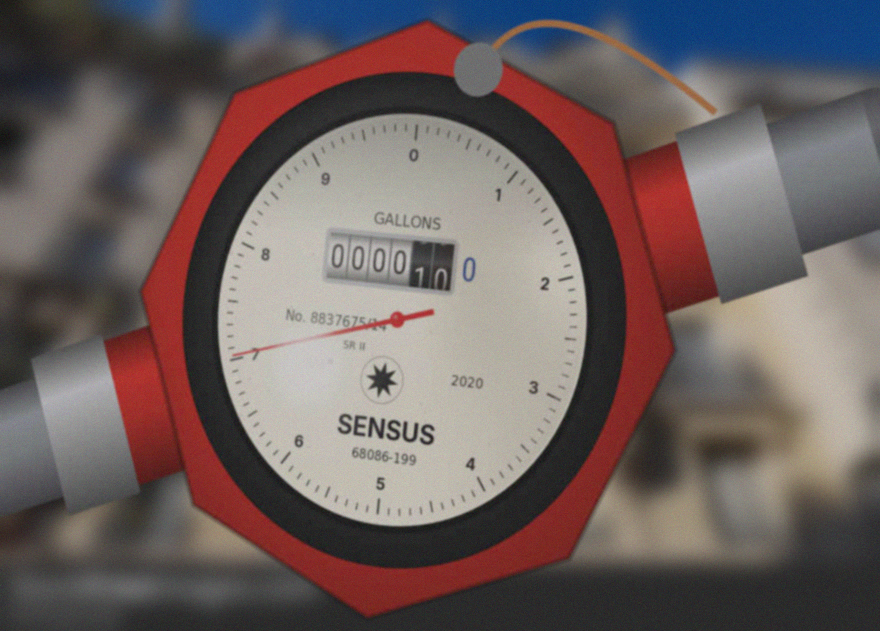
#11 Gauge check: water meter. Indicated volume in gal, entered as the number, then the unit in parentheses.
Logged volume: 97.0 (gal)
